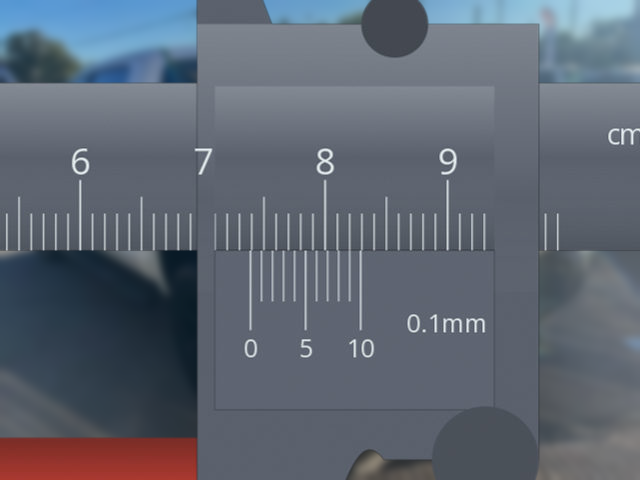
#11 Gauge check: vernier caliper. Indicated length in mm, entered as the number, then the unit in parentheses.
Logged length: 73.9 (mm)
